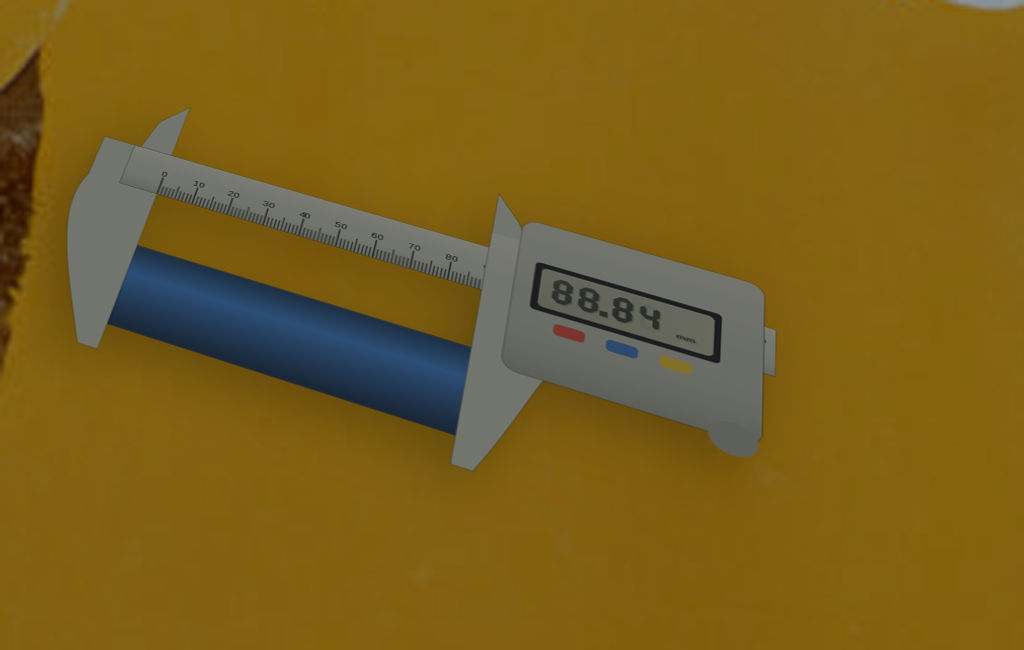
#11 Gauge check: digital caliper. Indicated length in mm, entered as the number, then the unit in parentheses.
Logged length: 88.84 (mm)
